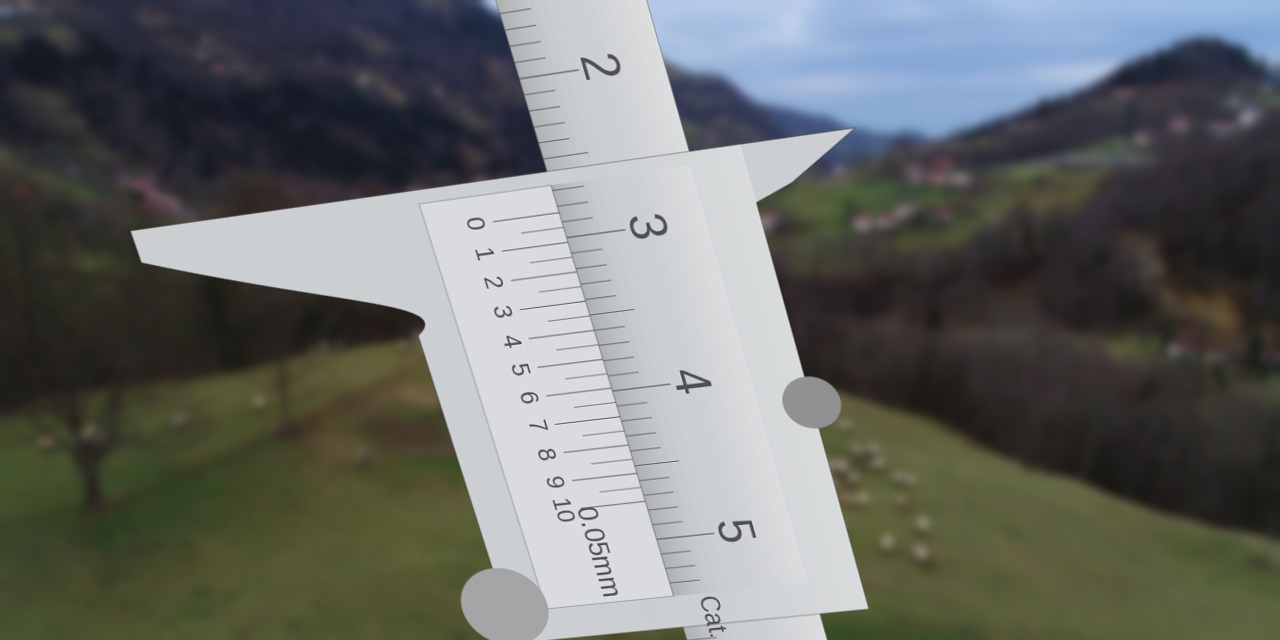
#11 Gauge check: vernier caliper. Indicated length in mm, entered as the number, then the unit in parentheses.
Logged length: 28.4 (mm)
